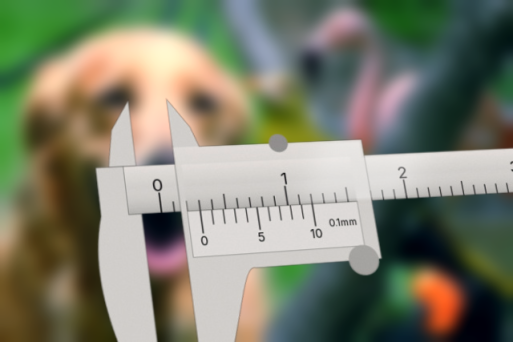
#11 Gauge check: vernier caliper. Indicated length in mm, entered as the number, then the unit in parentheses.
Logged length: 3.0 (mm)
